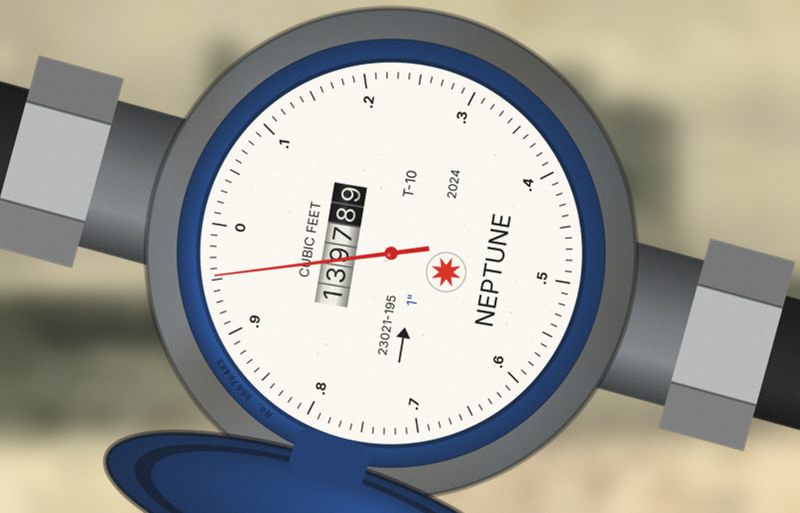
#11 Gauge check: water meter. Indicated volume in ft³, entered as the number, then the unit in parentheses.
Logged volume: 139788.95 (ft³)
